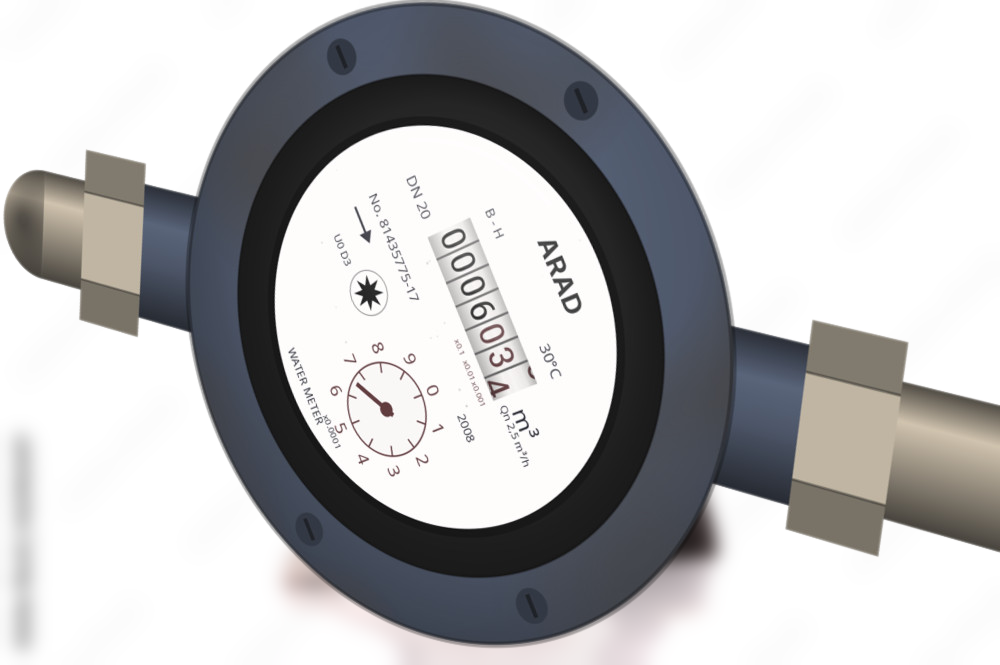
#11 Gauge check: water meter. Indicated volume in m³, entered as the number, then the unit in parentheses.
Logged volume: 6.0336 (m³)
